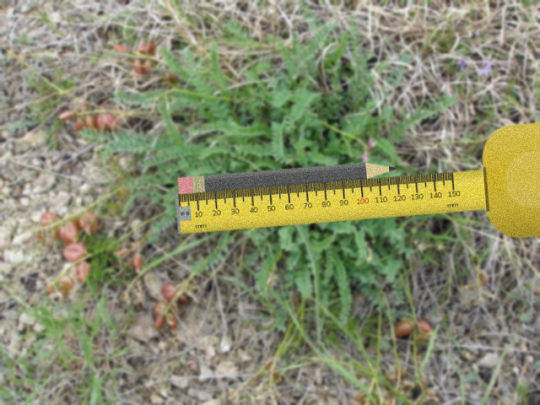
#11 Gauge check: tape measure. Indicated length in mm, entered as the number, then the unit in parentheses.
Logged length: 120 (mm)
